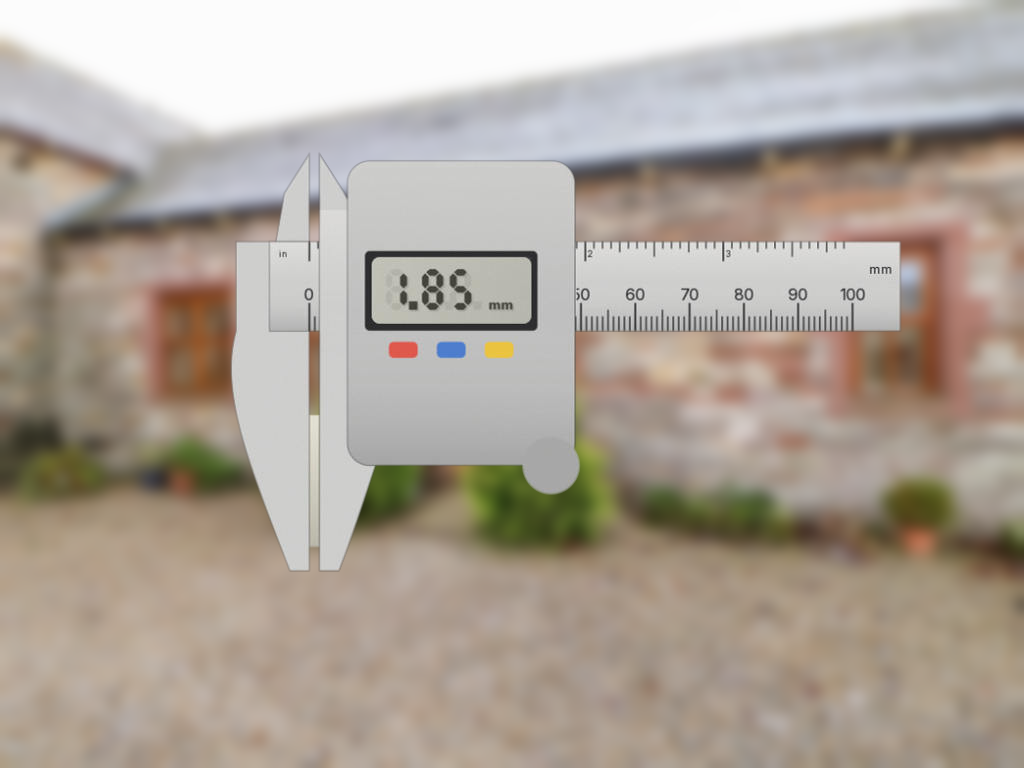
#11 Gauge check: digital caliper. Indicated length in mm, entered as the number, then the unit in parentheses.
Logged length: 1.85 (mm)
